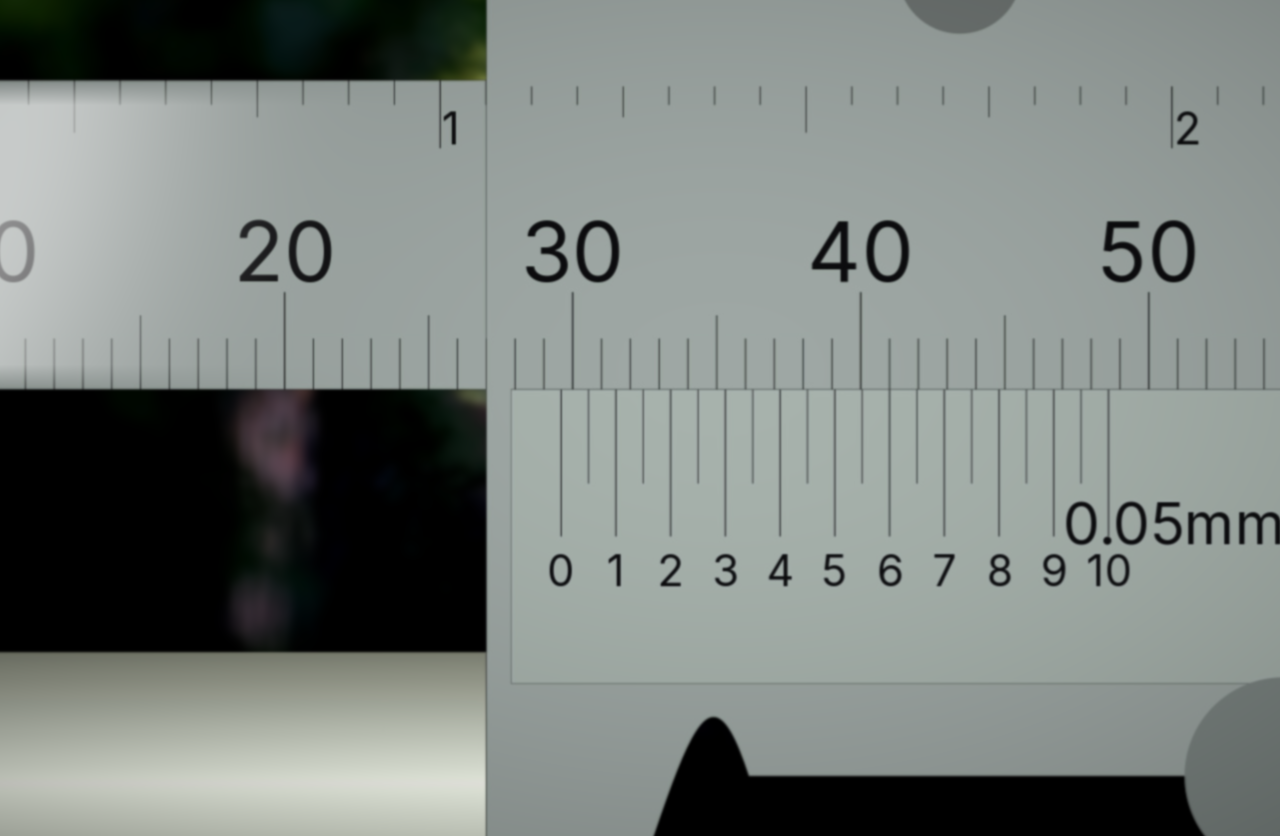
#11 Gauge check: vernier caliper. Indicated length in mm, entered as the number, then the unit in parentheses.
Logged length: 29.6 (mm)
